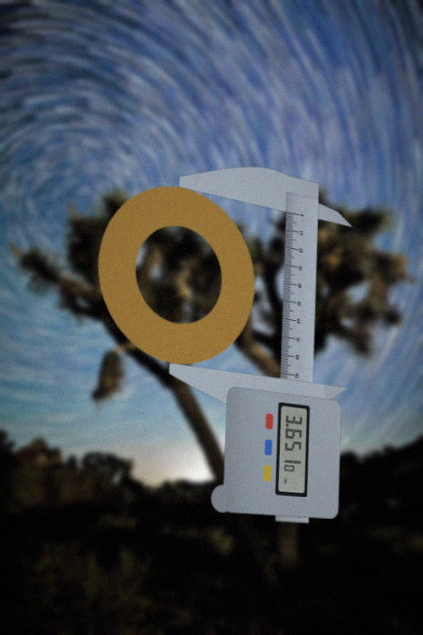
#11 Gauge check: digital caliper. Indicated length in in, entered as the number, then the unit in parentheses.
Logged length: 3.6510 (in)
